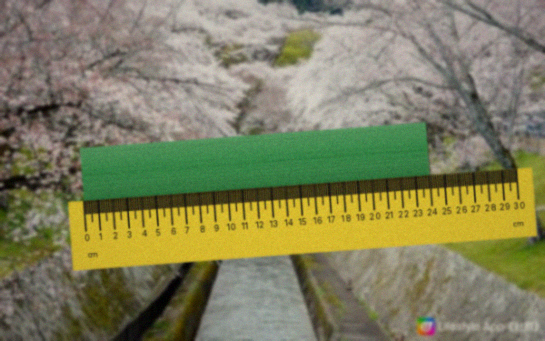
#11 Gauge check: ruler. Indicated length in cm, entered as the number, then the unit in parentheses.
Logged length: 24 (cm)
